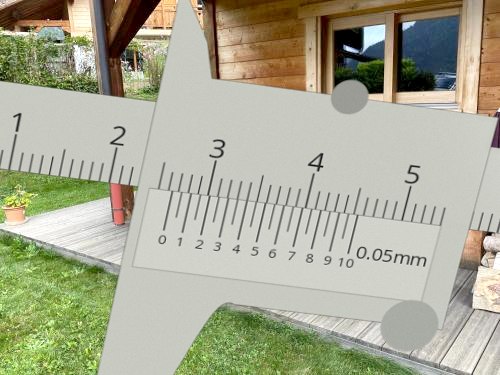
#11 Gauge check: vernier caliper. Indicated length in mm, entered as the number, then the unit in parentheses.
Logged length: 26.4 (mm)
